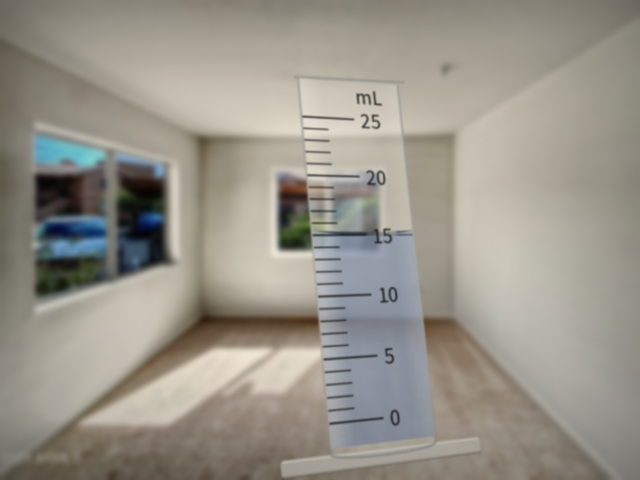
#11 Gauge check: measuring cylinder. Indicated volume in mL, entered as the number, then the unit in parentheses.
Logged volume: 15 (mL)
